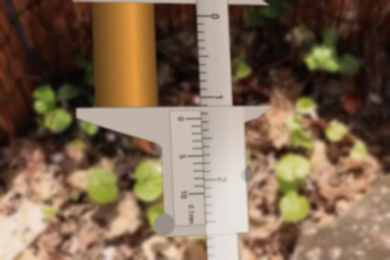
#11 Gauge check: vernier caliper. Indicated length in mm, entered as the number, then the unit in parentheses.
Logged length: 12.6 (mm)
